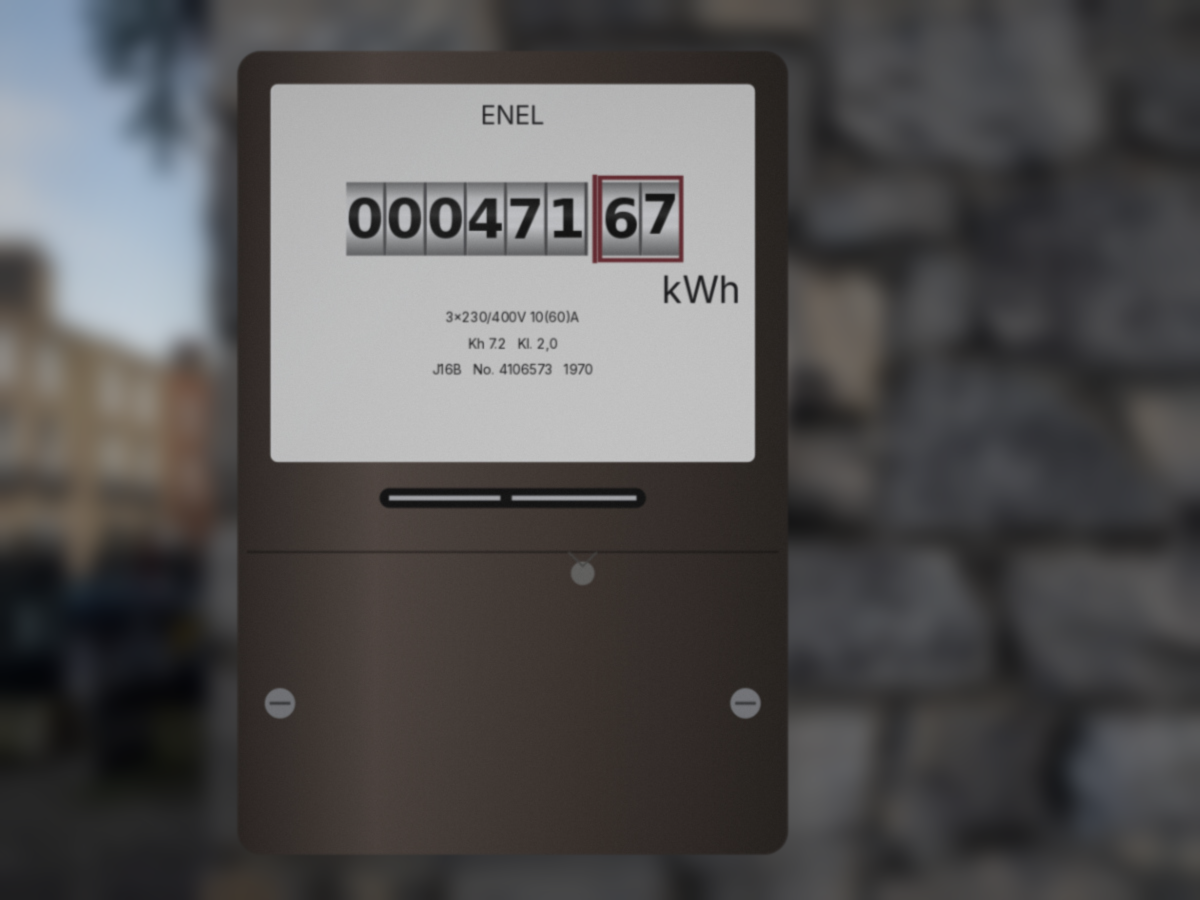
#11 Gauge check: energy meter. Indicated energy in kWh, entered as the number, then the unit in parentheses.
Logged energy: 471.67 (kWh)
